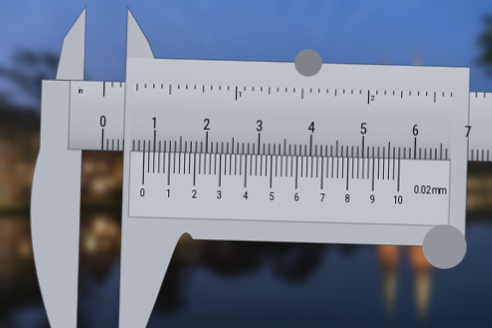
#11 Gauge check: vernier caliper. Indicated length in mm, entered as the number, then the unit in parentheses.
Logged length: 8.0 (mm)
